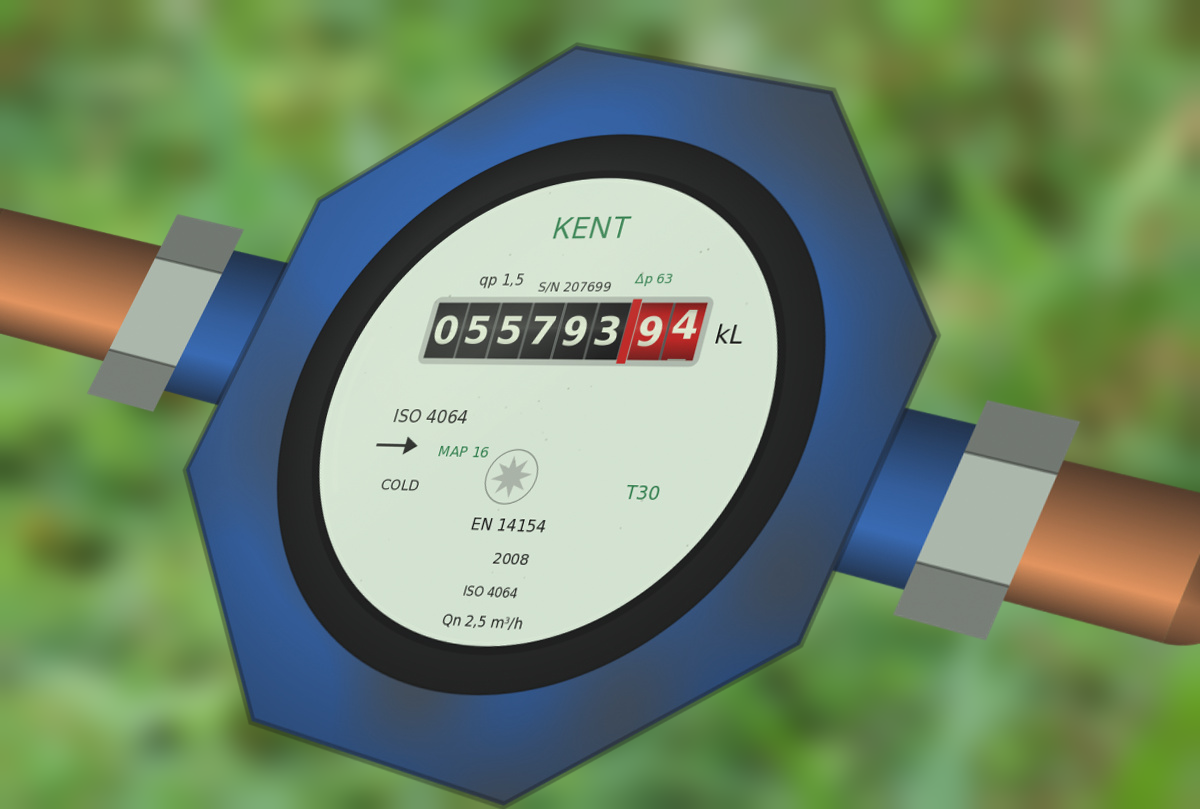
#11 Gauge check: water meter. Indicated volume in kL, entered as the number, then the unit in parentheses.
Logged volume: 55793.94 (kL)
